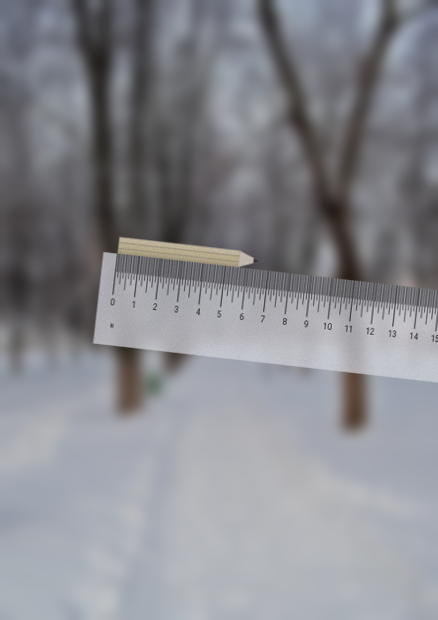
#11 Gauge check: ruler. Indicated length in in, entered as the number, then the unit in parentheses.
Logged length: 6.5 (in)
